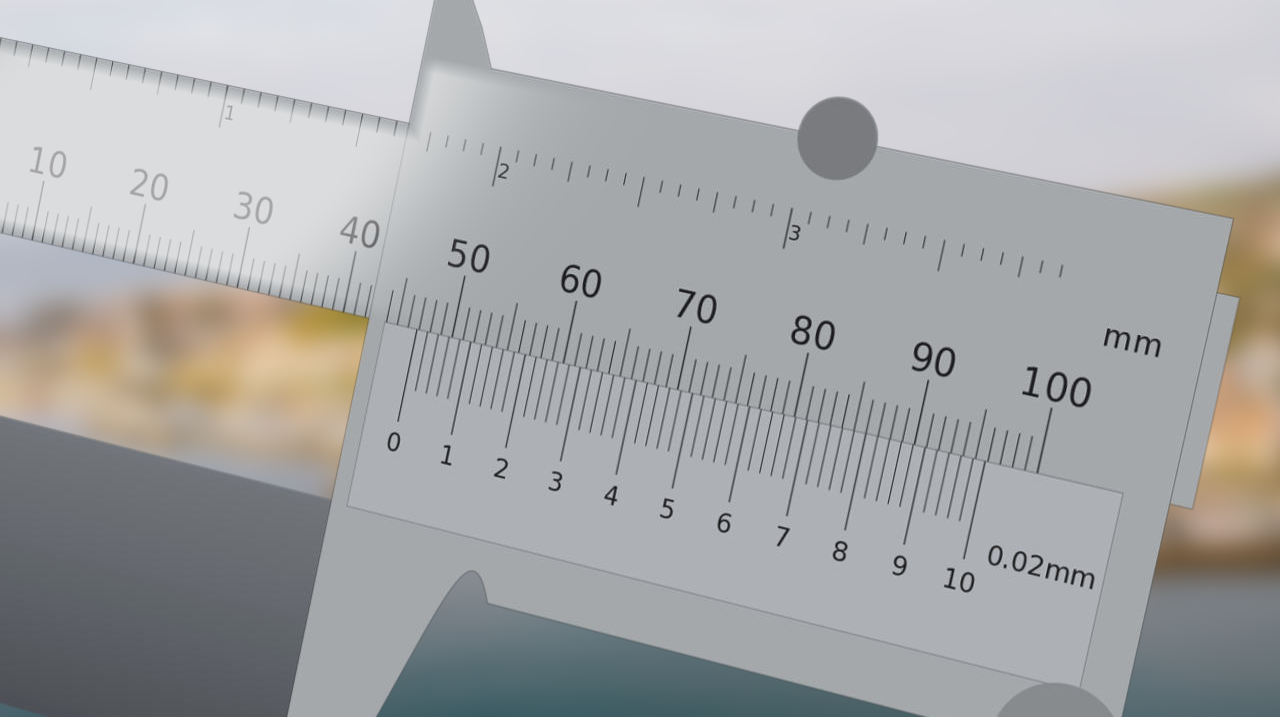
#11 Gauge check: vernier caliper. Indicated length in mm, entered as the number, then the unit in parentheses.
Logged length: 46.8 (mm)
